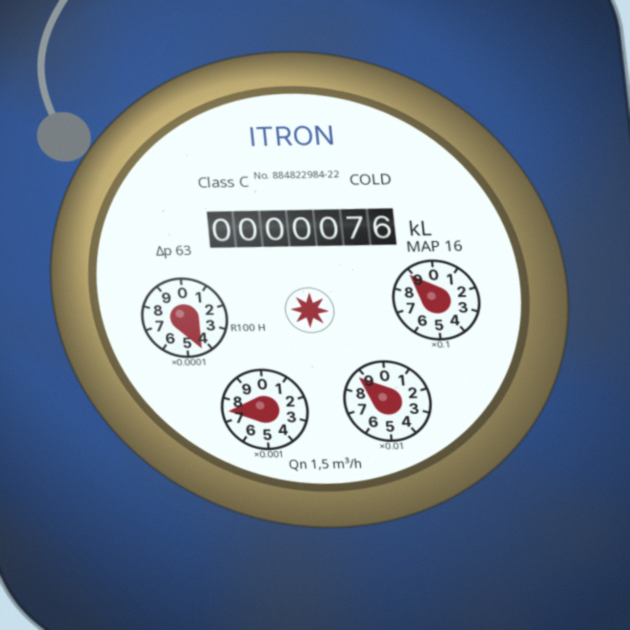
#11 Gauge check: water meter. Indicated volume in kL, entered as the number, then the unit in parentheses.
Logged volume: 76.8874 (kL)
